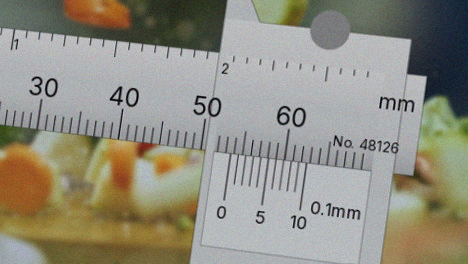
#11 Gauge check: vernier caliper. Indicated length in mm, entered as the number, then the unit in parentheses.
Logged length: 53.6 (mm)
